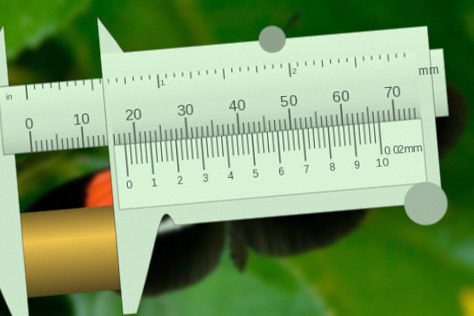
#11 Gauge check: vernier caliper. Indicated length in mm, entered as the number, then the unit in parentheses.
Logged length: 18.0 (mm)
